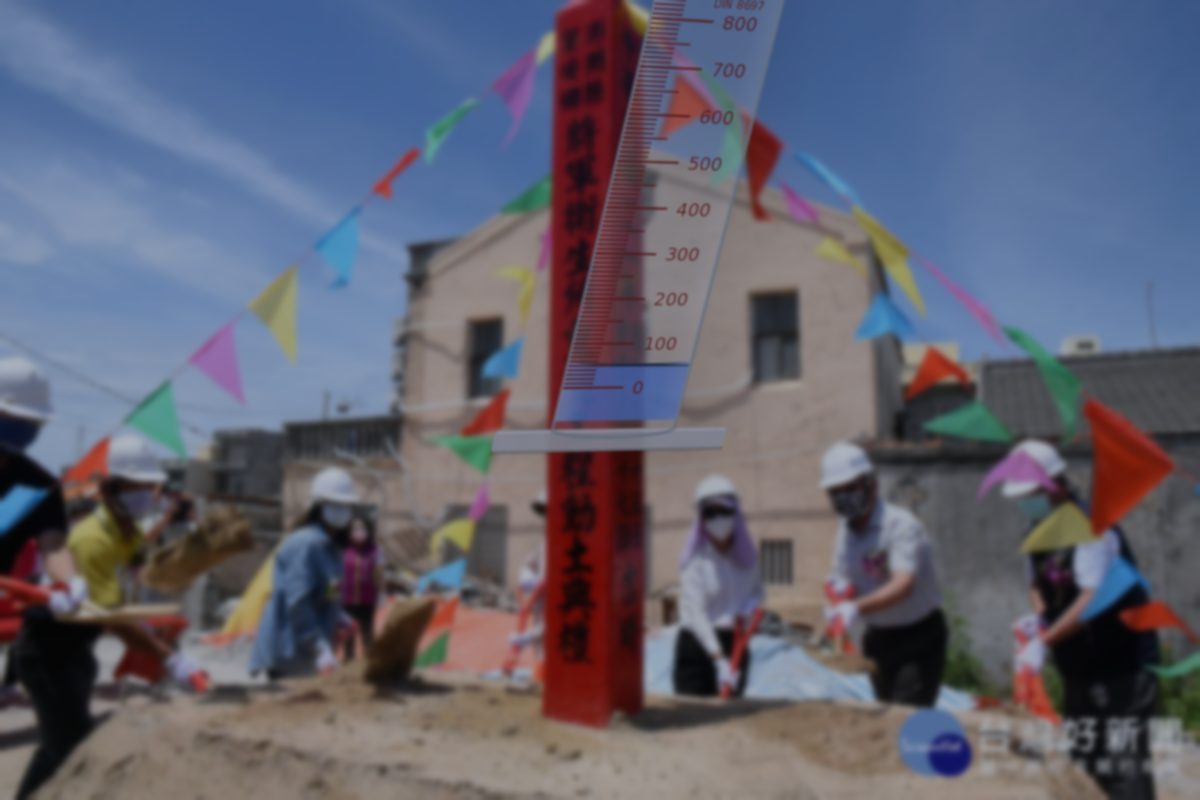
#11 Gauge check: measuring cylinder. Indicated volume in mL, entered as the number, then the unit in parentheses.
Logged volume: 50 (mL)
